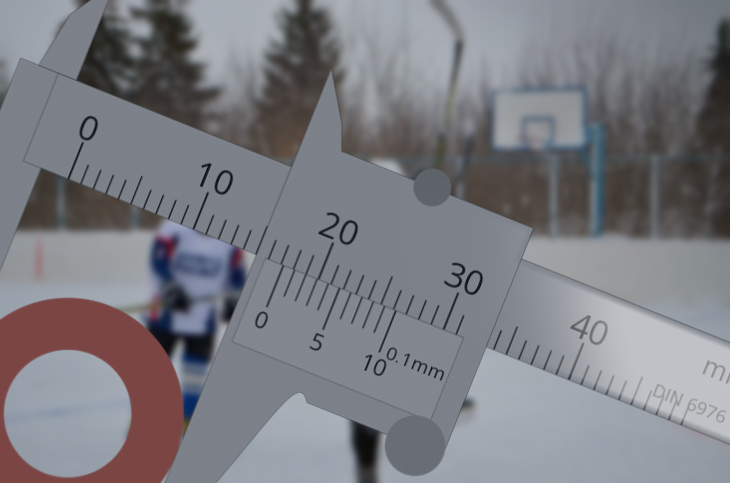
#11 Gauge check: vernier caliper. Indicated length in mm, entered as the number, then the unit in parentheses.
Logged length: 17.2 (mm)
